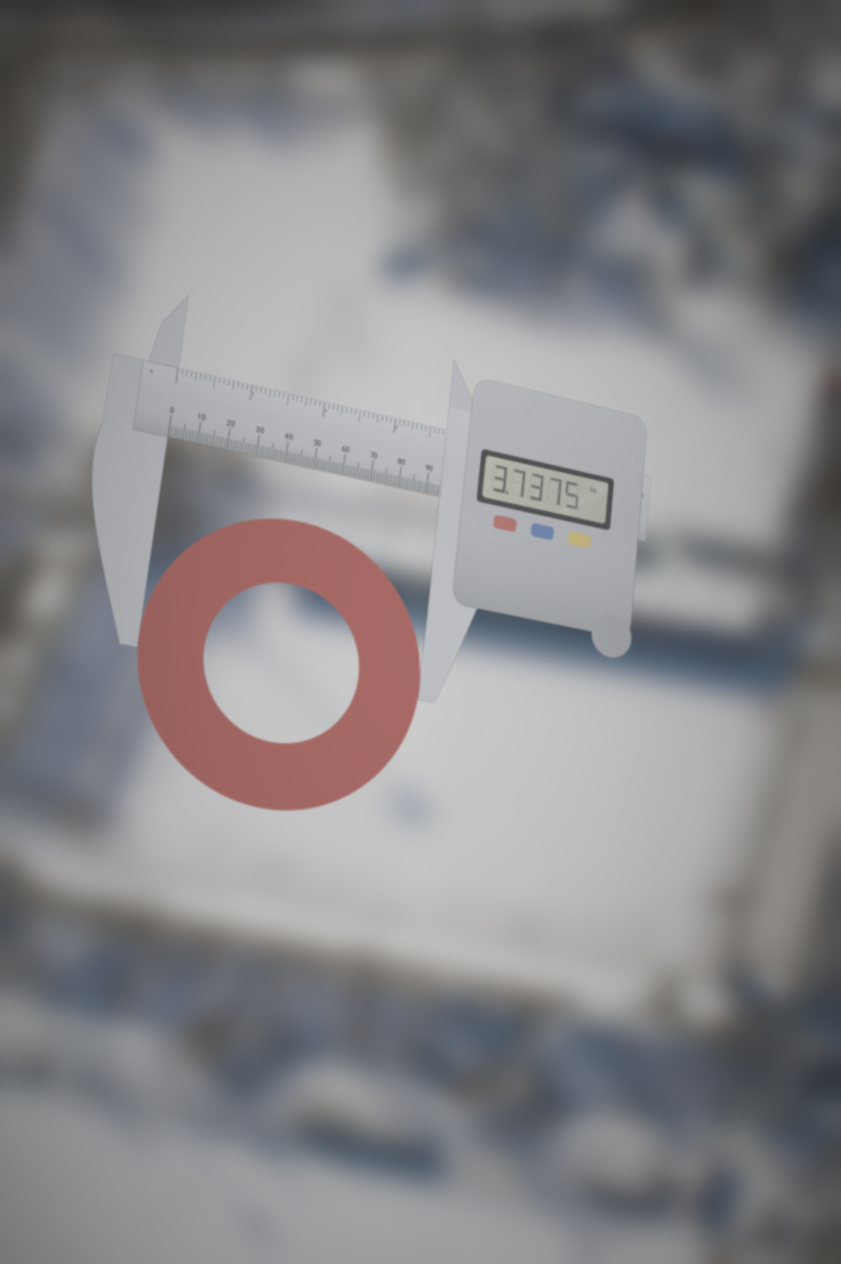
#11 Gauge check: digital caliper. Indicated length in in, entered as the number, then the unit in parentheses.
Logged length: 3.7375 (in)
